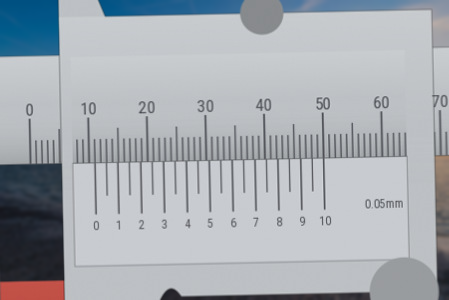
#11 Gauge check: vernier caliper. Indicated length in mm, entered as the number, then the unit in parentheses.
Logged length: 11.0 (mm)
